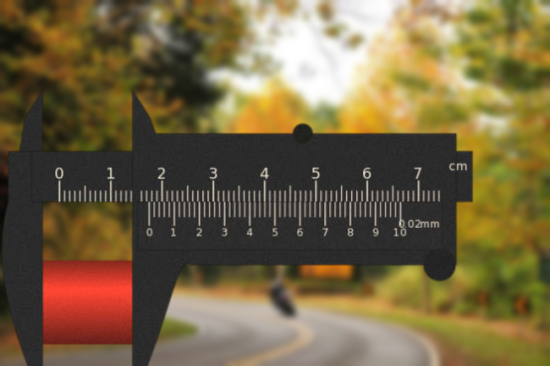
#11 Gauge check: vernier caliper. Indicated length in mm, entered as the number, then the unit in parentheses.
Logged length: 17.5 (mm)
